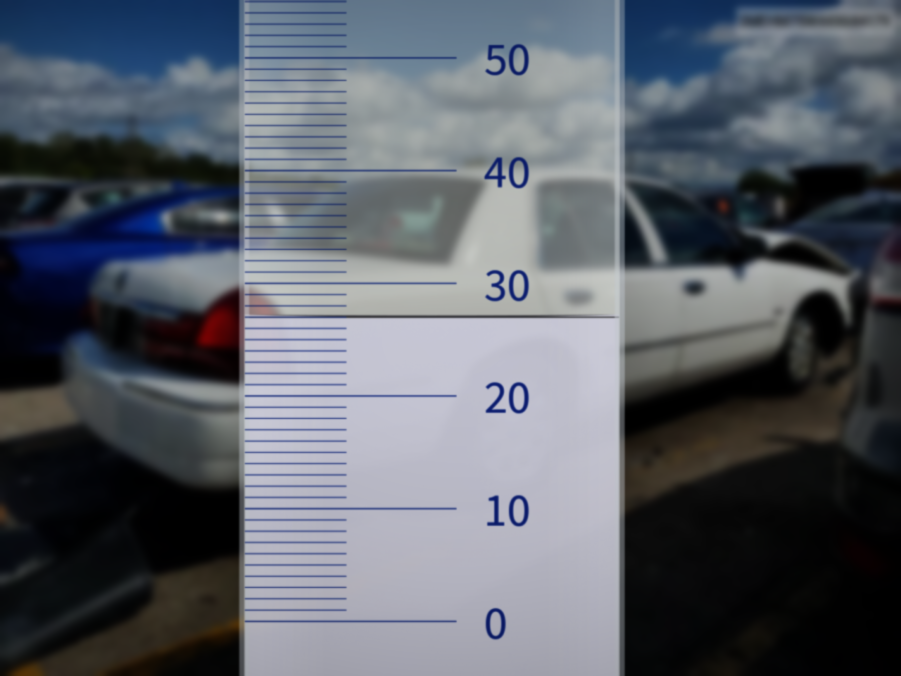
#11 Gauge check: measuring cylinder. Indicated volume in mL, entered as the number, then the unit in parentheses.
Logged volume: 27 (mL)
